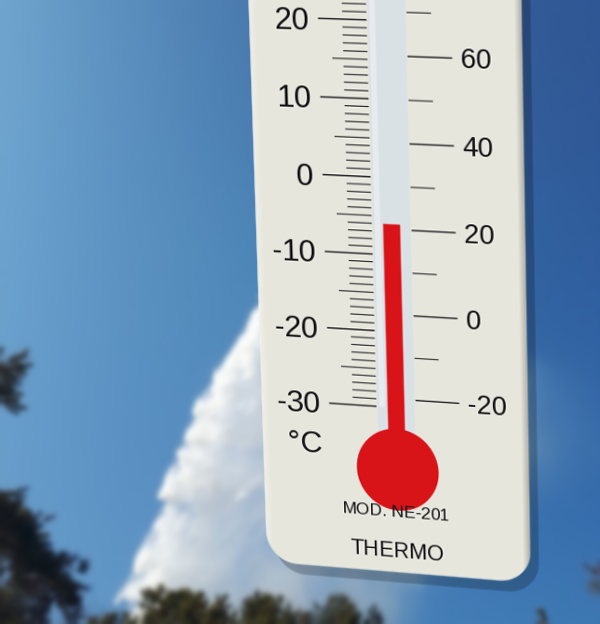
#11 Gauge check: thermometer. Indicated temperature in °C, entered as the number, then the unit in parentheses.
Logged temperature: -6 (°C)
